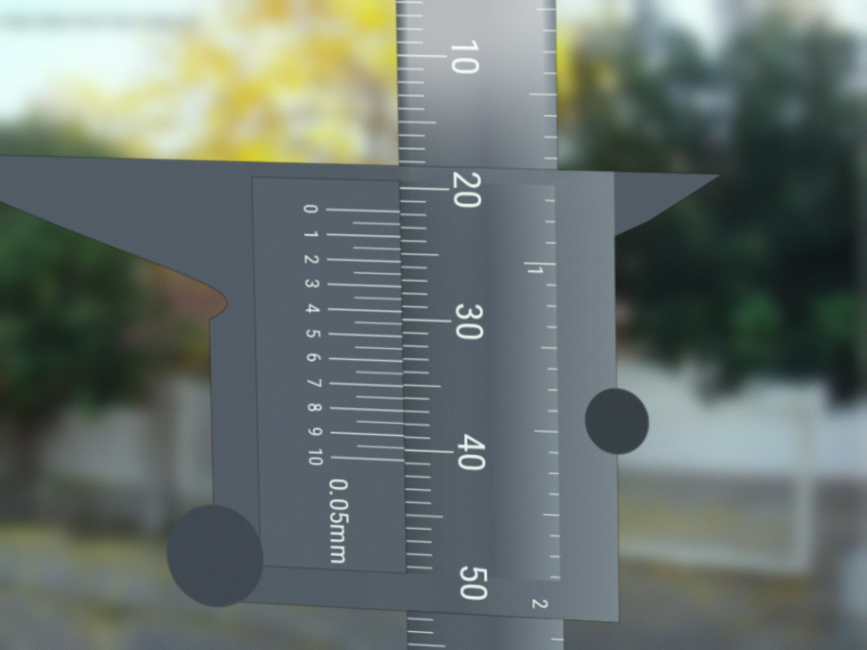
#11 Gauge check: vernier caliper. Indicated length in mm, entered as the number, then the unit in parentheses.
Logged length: 21.8 (mm)
